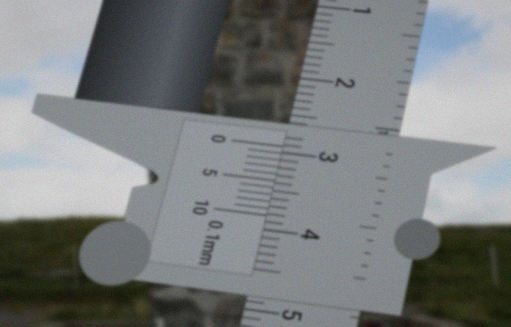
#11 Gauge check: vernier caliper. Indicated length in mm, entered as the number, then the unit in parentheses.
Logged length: 29.2 (mm)
